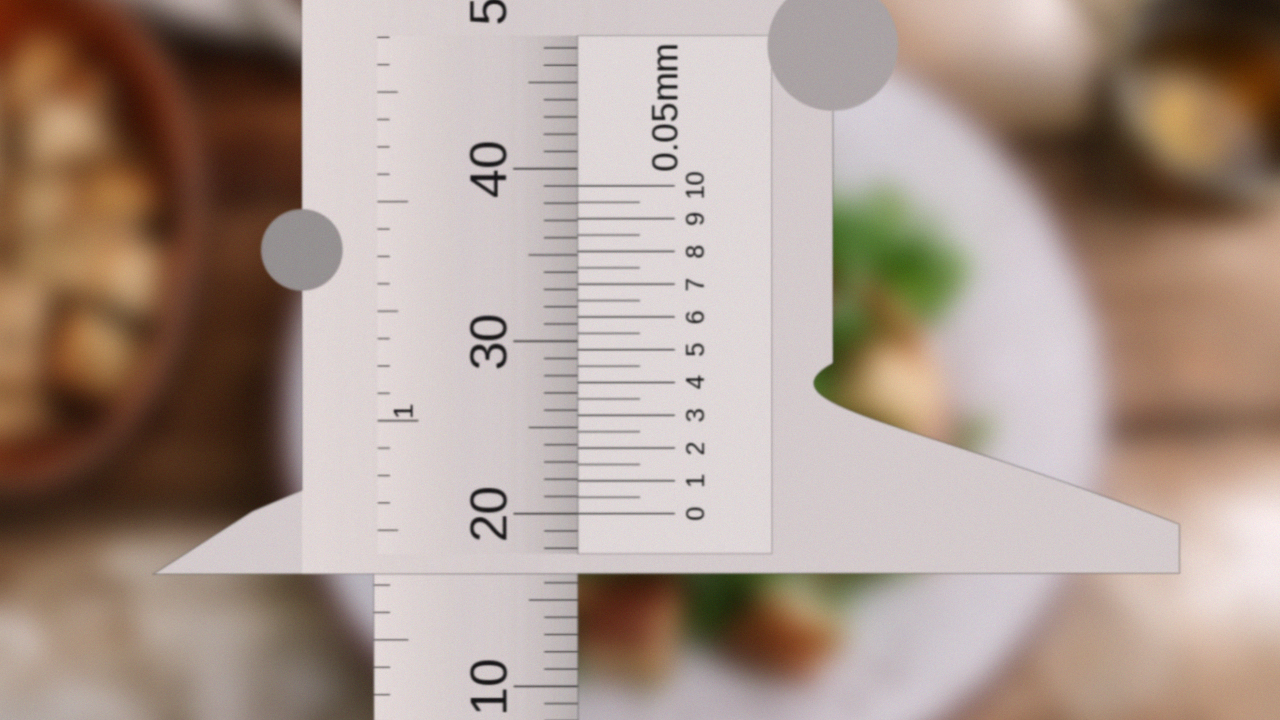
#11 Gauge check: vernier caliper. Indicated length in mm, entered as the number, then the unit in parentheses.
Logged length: 20.0 (mm)
